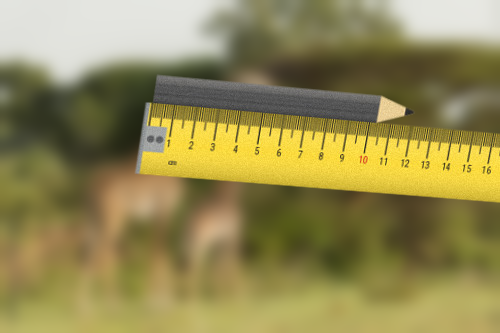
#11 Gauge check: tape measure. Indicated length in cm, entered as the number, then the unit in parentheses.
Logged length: 12 (cm)
